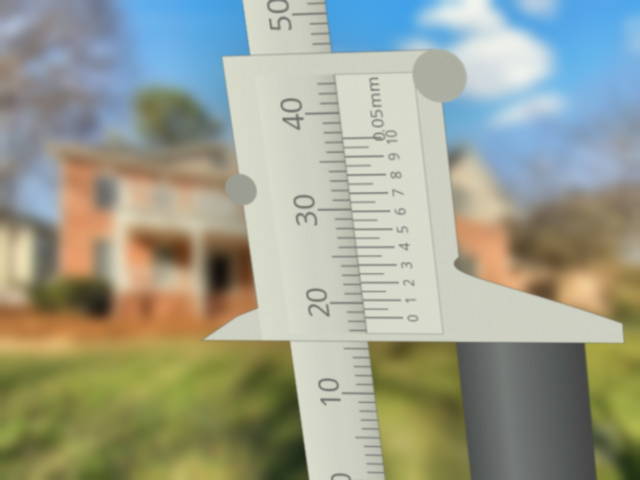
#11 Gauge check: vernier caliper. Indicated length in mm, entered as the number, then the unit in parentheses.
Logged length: 18.4 (mm)
